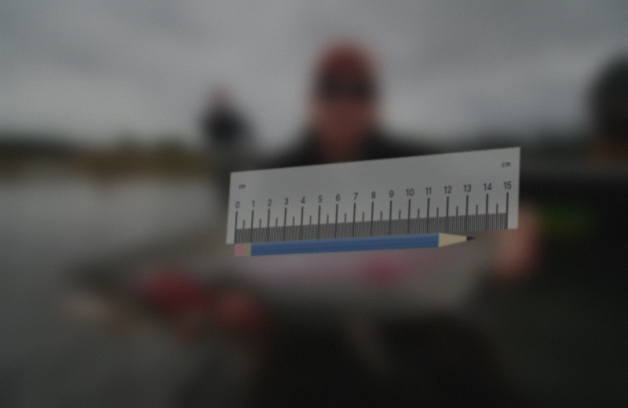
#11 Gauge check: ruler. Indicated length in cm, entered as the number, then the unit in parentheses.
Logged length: 13.5 (cm)
